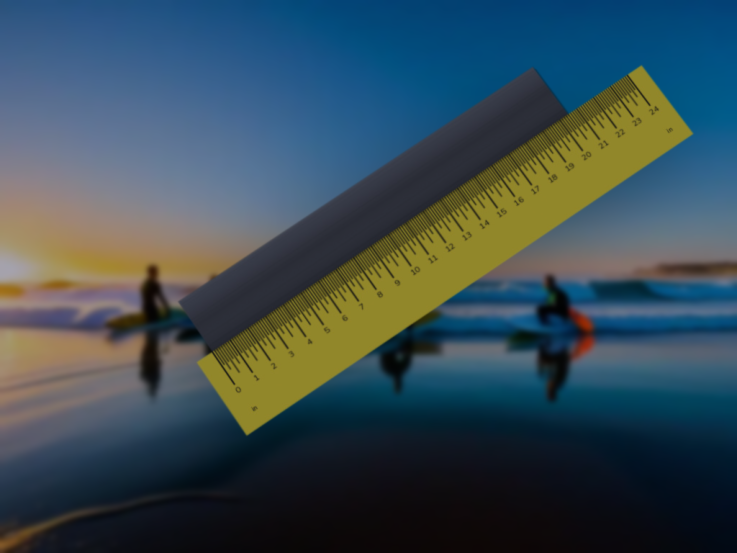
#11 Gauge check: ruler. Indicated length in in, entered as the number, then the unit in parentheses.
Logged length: 20.5 (in)
